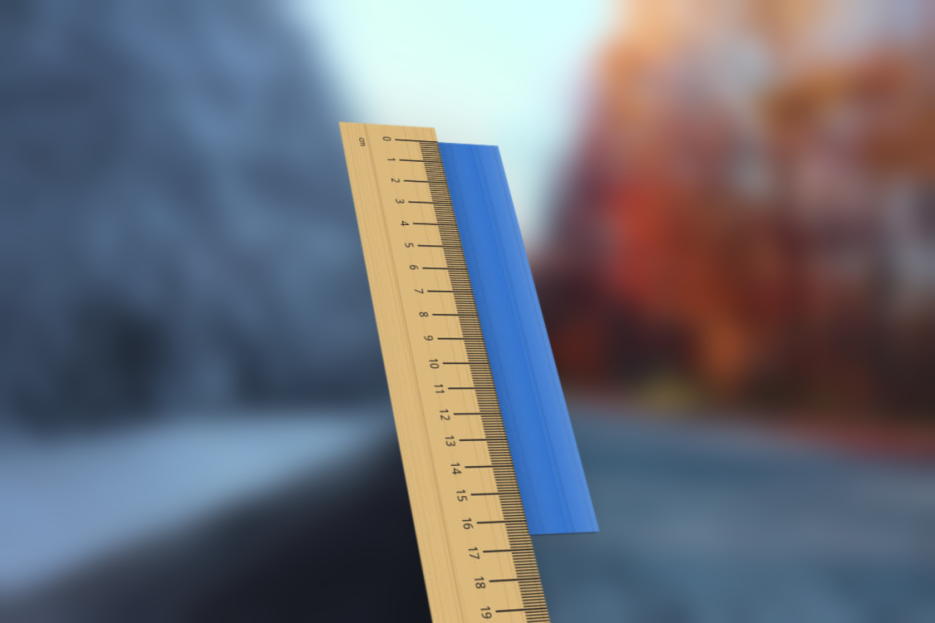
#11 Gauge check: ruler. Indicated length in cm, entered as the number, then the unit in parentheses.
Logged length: 16.5 (cm)
